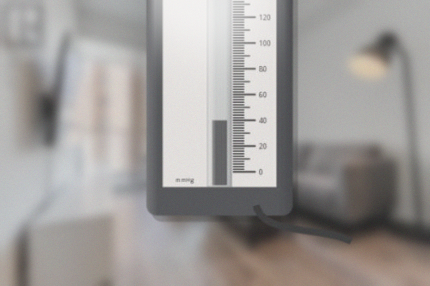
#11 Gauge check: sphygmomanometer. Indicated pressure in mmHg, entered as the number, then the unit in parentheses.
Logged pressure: 40 (mmHg)
